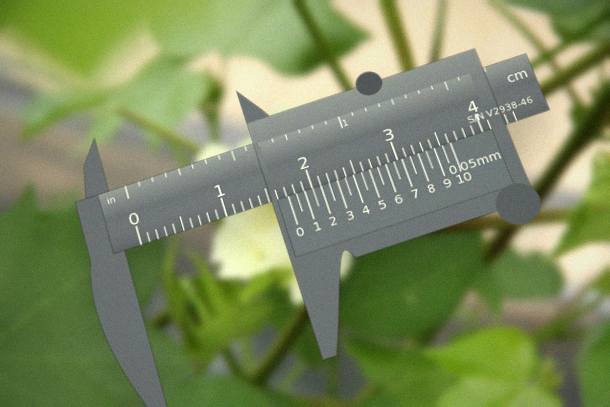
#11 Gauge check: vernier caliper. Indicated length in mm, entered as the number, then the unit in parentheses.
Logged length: 17.2 (mm)
